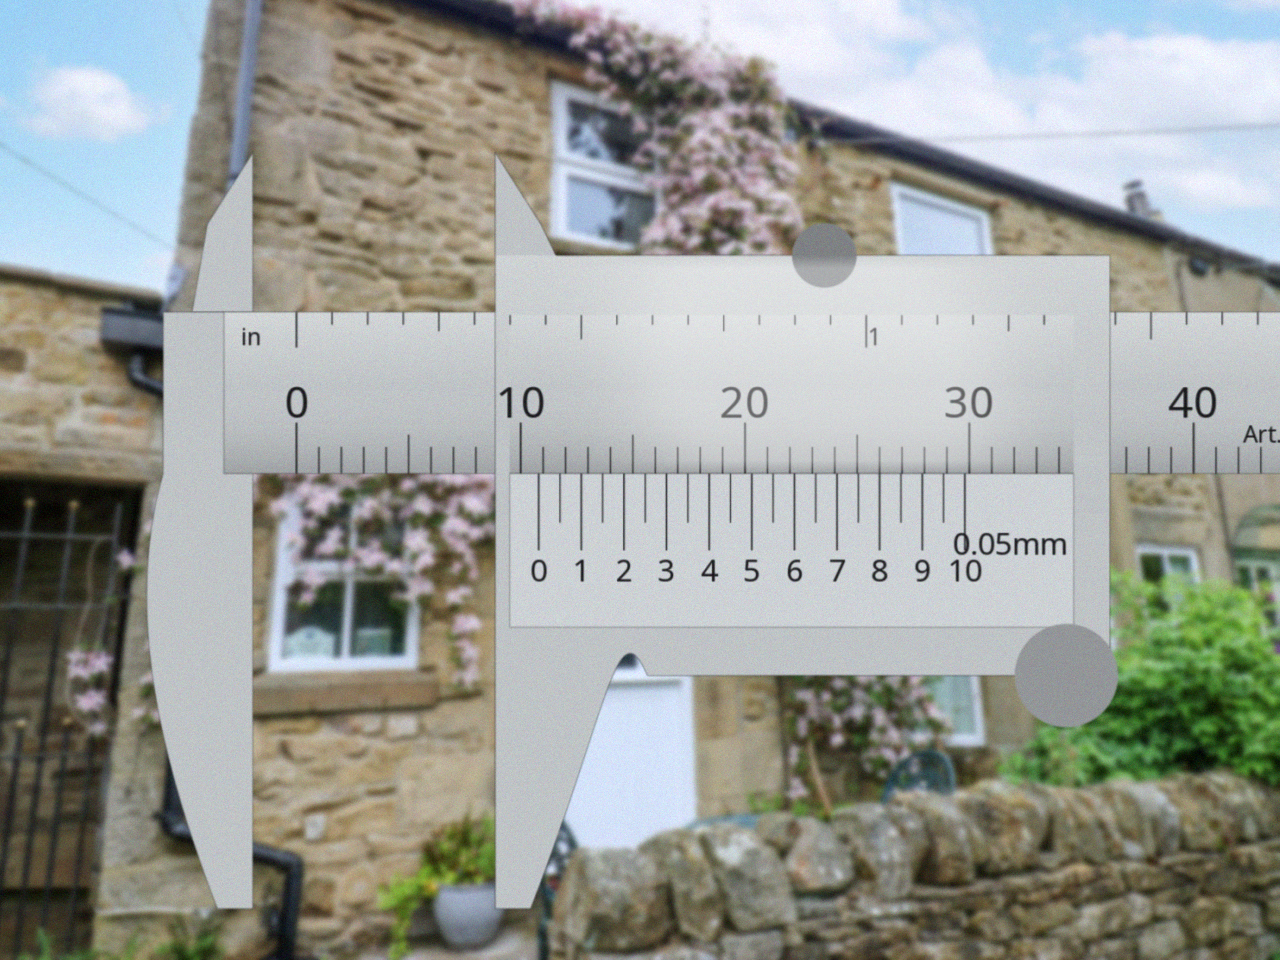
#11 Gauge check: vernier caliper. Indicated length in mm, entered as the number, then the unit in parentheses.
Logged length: 10.8 (mm)
